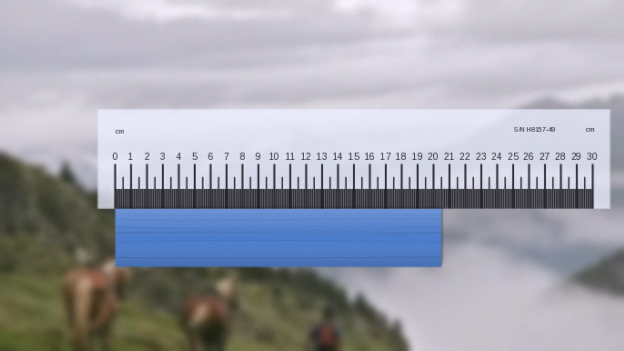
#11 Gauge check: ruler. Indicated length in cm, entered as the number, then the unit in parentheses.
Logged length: 20.5 (cm)
